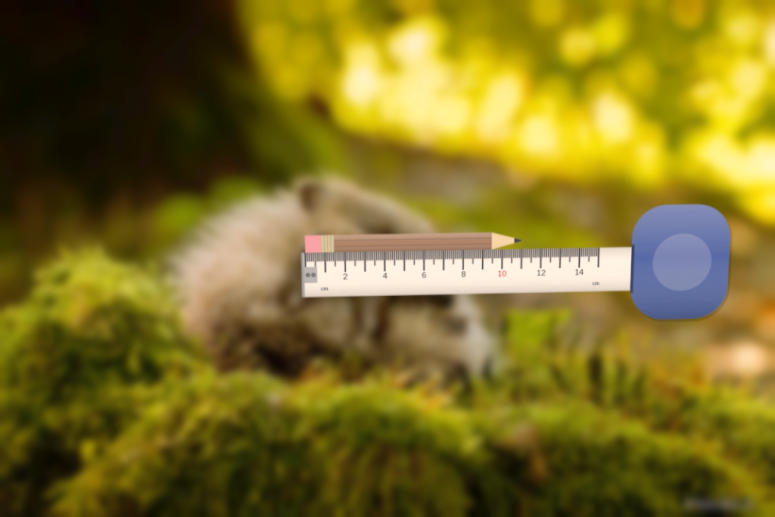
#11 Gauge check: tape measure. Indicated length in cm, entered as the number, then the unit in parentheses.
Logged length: 11 (cm)
